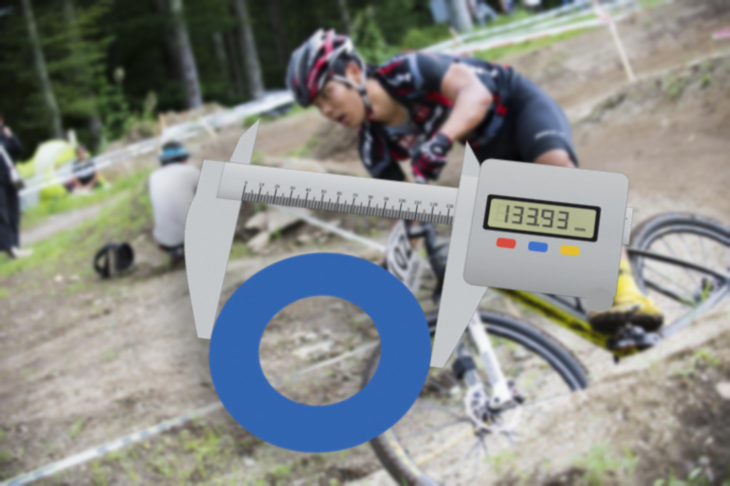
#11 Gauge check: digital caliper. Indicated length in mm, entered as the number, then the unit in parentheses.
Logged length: 133.93 (mm)
